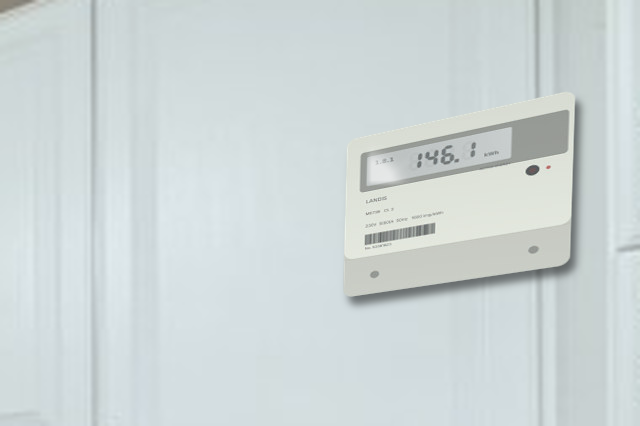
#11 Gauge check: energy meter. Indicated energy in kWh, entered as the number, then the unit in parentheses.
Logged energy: 146.1 (kWh)
